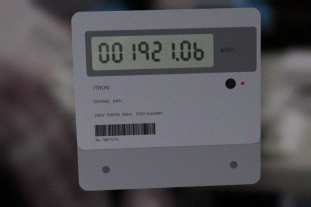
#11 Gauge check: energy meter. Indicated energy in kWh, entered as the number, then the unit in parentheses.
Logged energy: 1921.06 (kWh)
